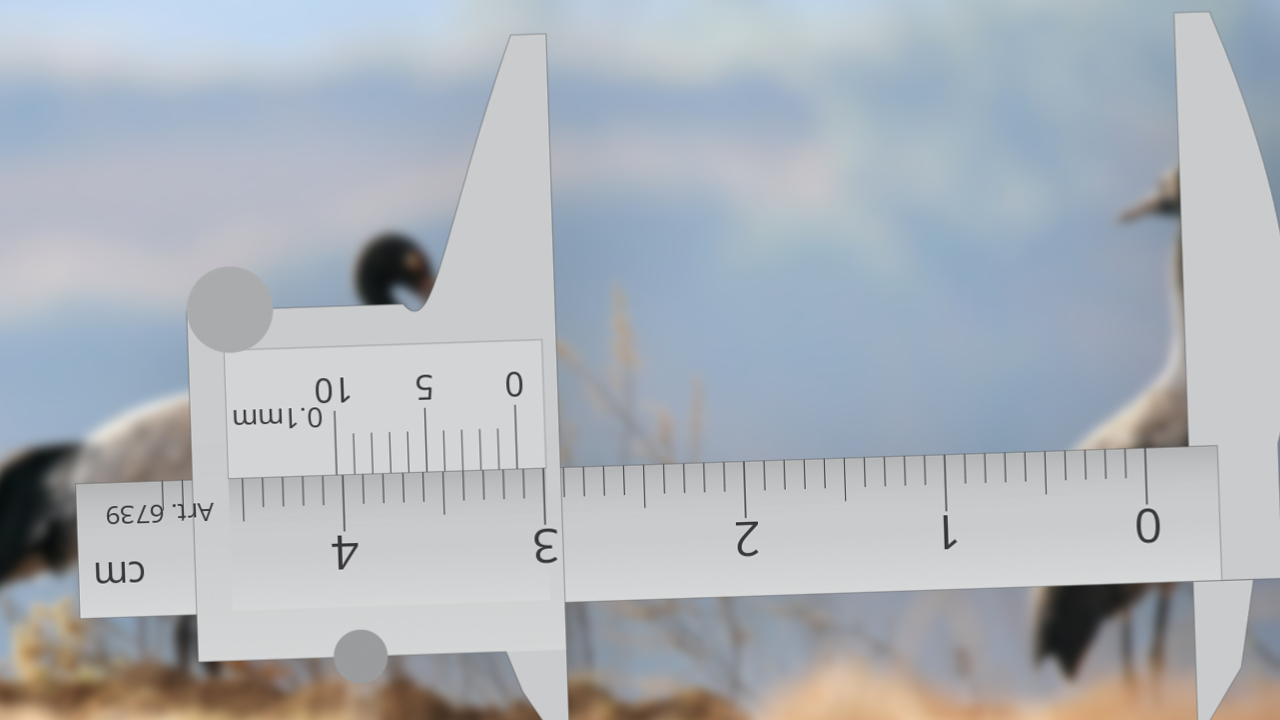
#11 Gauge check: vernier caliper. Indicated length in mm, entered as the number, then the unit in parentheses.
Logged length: 31.3 (mm)
